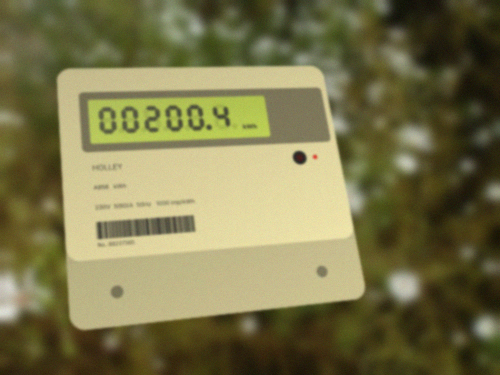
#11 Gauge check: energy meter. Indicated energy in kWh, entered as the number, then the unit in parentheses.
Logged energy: 200.4 (kWh)
